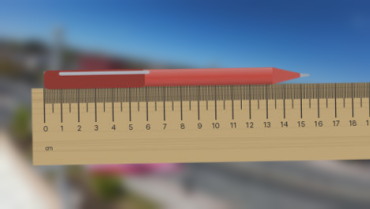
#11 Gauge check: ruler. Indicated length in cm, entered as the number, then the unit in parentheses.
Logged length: 15.5 (cm)
